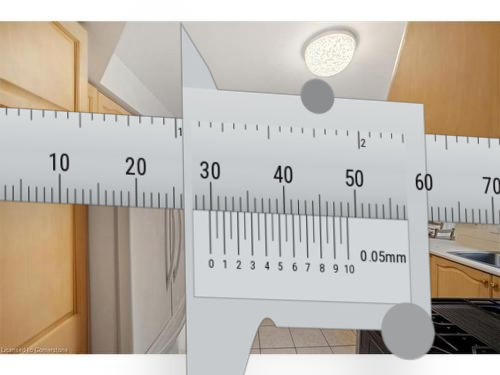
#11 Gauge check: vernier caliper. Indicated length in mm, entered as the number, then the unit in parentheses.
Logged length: 29.8 (mm)
